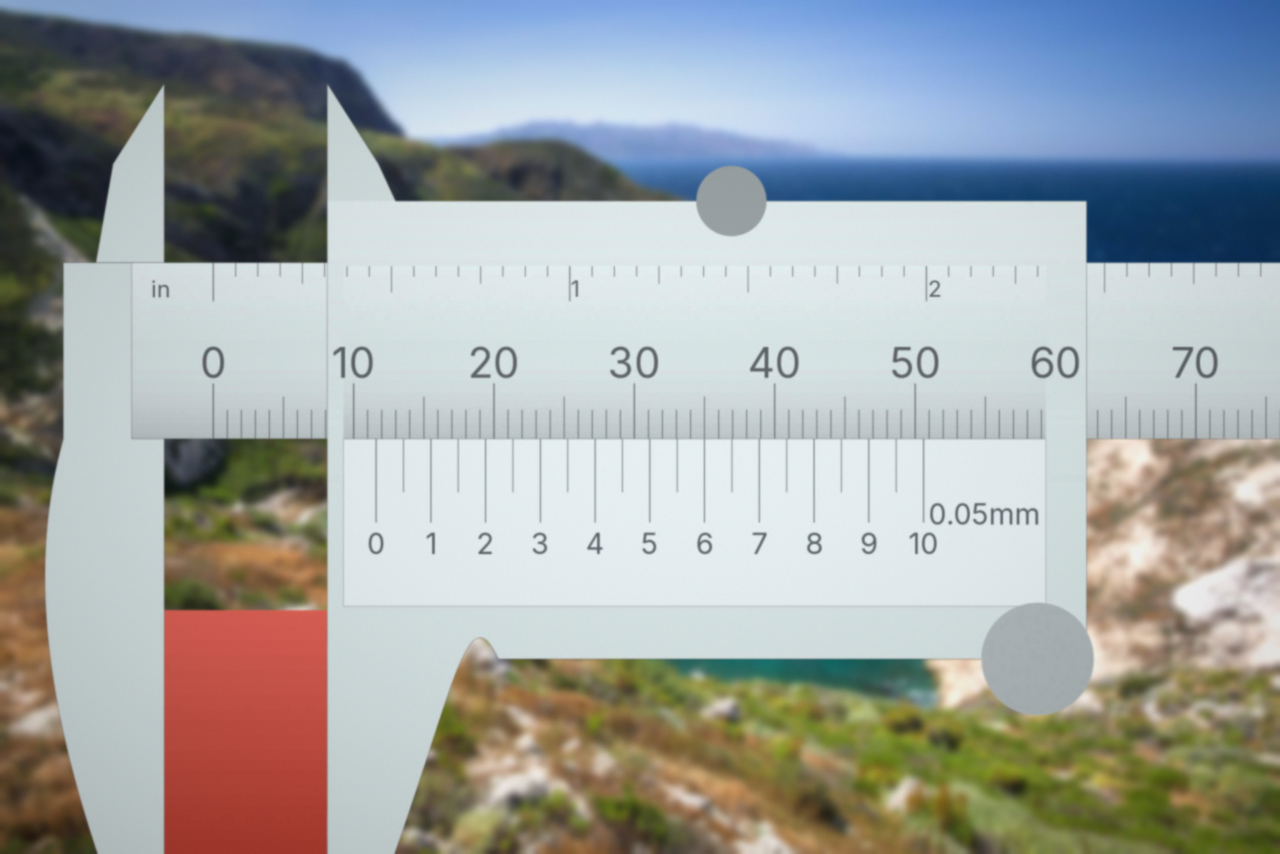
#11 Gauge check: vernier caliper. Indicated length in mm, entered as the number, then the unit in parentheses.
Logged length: 11.6 (mm)
